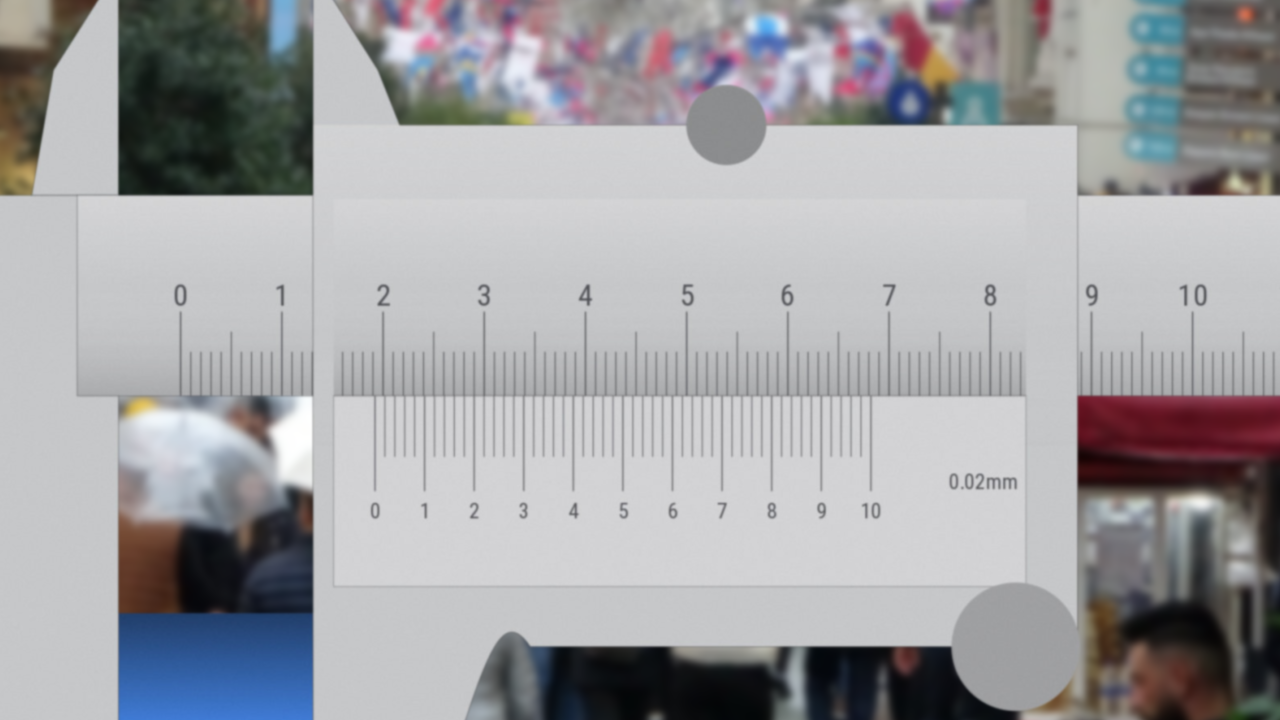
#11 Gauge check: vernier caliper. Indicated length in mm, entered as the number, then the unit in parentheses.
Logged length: 19.2 (mm)
